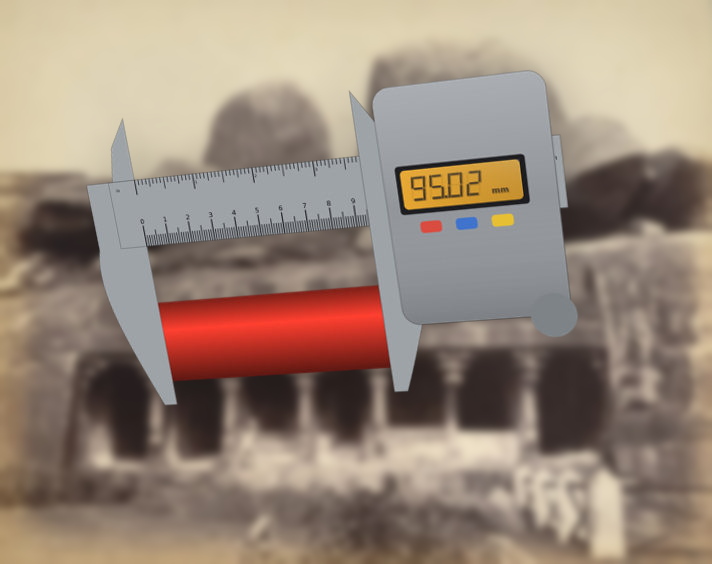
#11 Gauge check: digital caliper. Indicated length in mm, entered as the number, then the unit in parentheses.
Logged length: 95.02 (mm)
